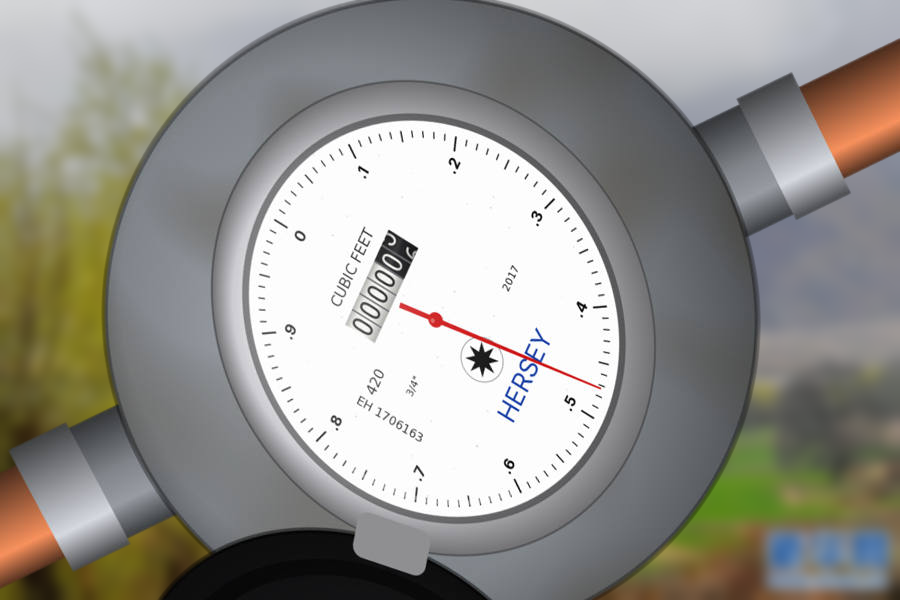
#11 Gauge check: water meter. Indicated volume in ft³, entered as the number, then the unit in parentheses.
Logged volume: 5.47 (ft³)
